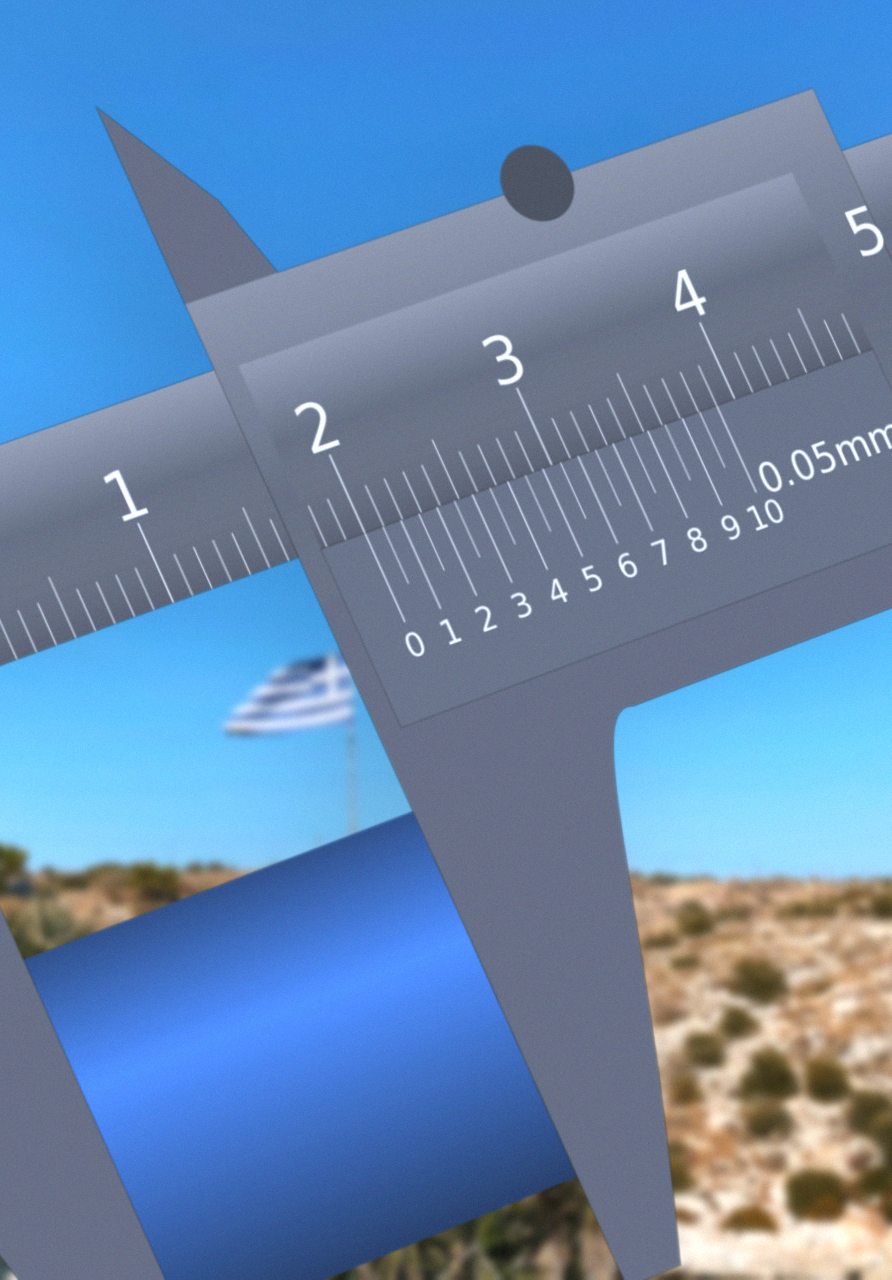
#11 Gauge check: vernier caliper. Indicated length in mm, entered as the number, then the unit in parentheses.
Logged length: 20.0 (mm)
